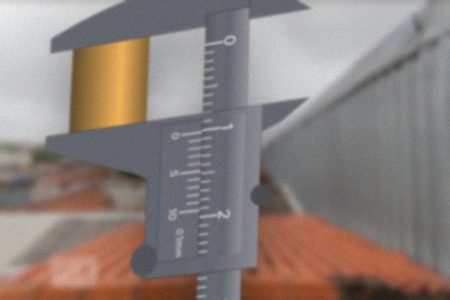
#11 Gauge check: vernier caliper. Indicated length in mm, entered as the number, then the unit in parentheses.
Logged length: 10.2 (mm)
